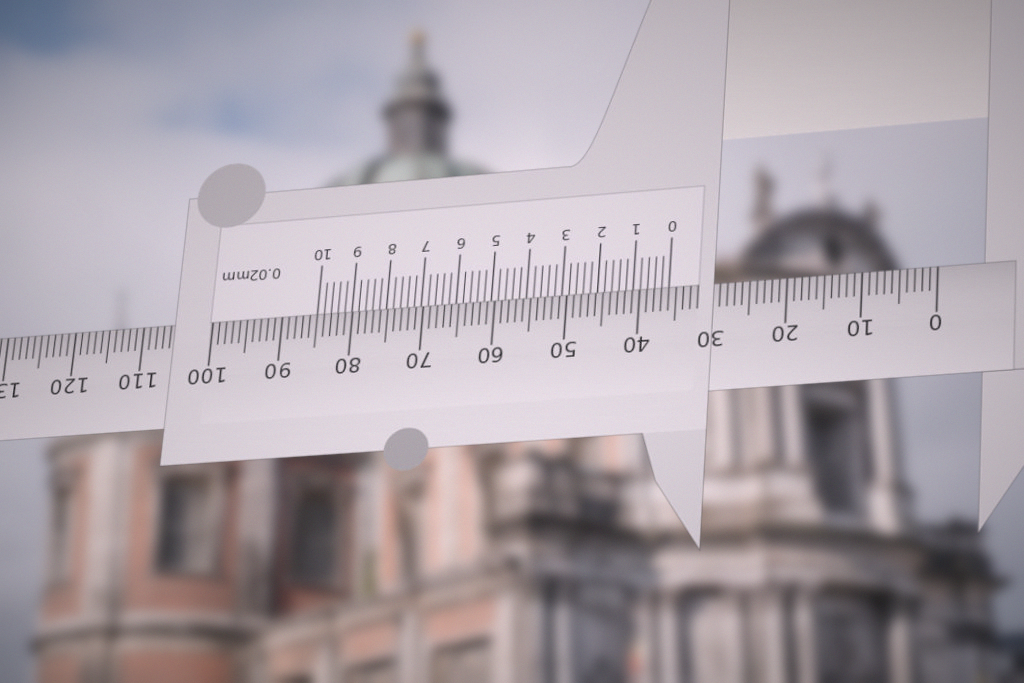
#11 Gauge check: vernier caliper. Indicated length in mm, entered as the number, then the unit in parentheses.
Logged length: 36.0 (mm)
